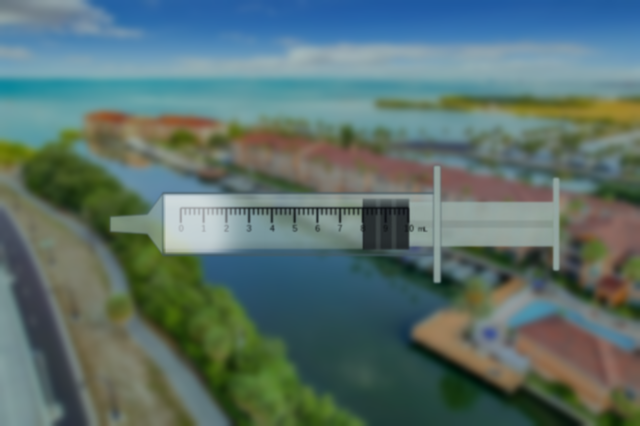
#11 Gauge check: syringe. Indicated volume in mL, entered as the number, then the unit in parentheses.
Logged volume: 8 (mL)
